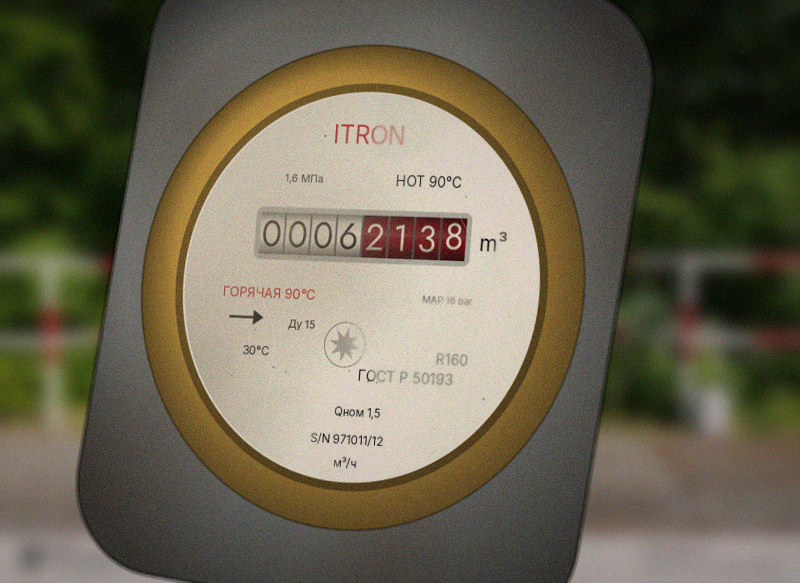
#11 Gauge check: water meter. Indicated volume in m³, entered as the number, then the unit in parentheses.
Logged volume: 6.2138 (m³)
